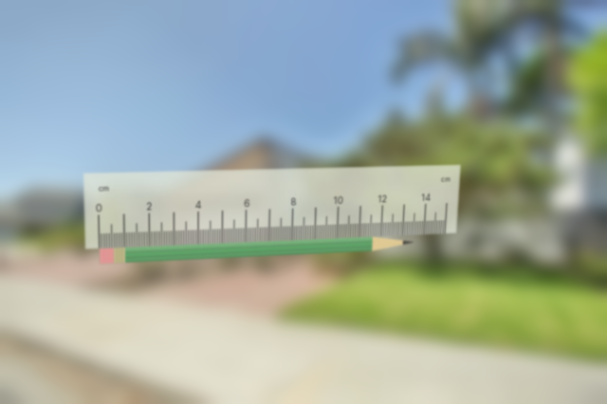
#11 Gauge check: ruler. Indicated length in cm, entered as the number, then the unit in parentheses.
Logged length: 13.5 (cm)
